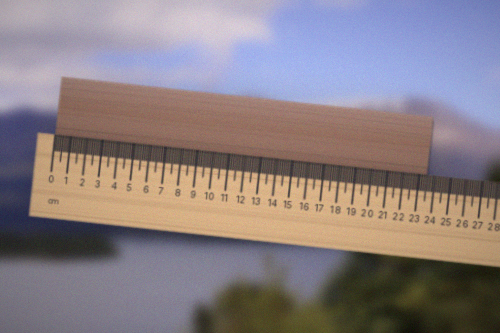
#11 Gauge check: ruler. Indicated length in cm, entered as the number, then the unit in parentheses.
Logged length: 23.5 (cm)
